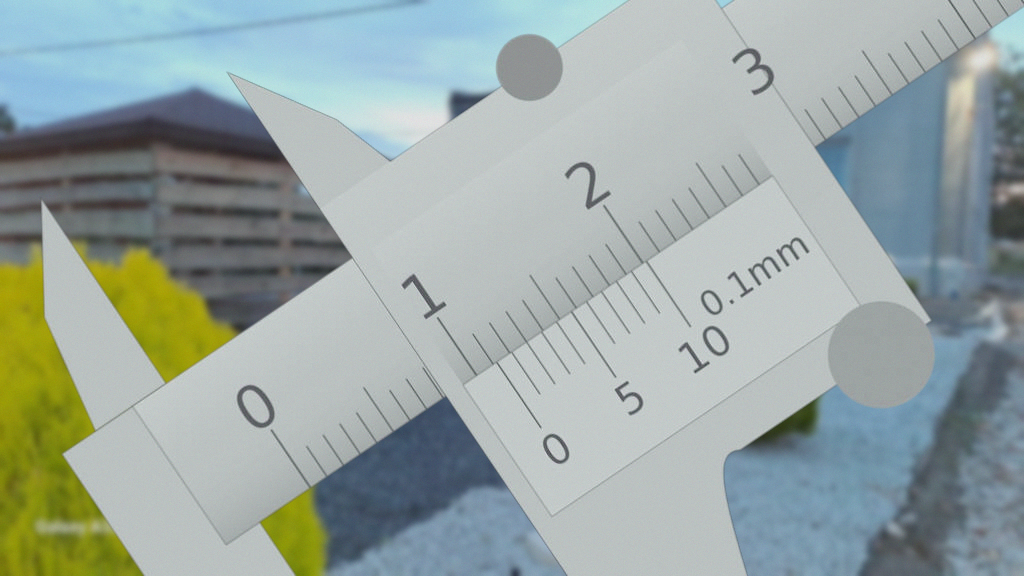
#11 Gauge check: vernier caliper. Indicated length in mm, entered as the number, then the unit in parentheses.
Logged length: 11.2 (mm)
